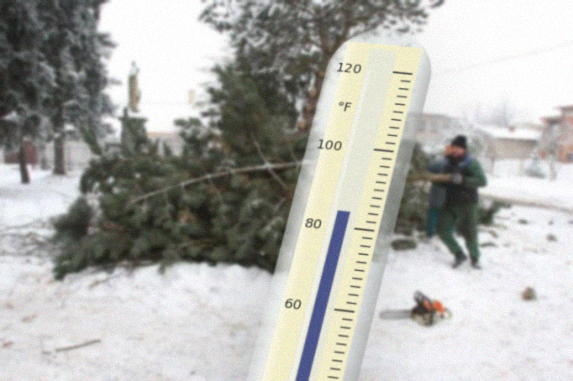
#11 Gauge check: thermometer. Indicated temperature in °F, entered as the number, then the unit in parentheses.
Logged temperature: 84 (°F)
